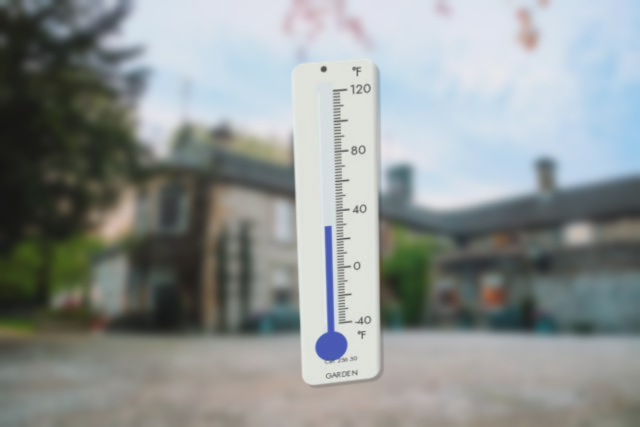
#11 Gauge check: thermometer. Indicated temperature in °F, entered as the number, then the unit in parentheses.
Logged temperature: 30 (°F)
